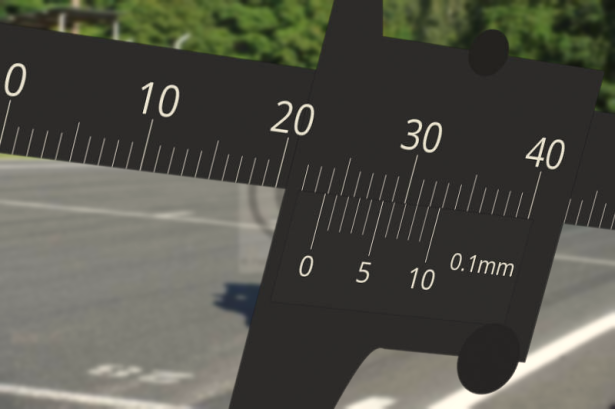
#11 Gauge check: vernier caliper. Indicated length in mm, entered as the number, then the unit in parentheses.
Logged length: 23.8 (mm)
